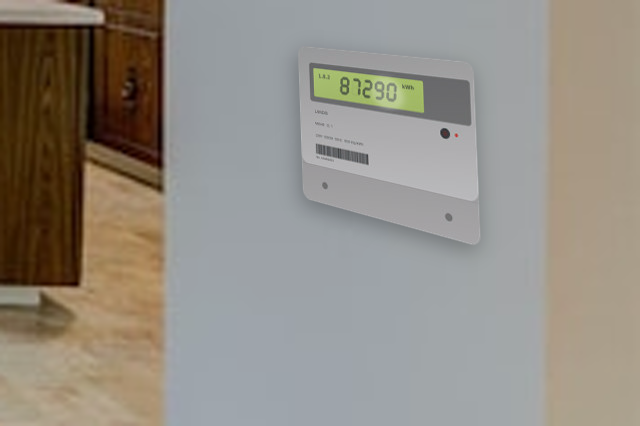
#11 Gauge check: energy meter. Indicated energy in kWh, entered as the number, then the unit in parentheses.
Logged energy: 87290 (kWh)
